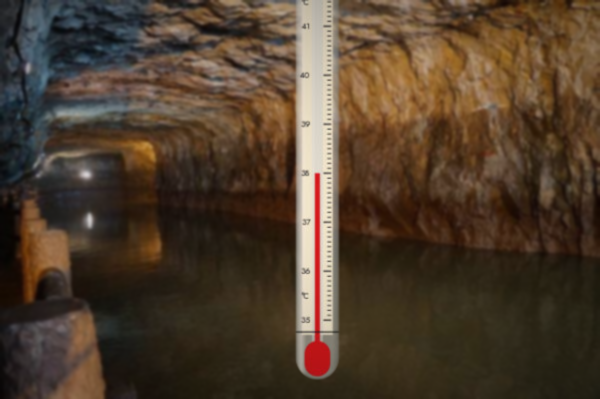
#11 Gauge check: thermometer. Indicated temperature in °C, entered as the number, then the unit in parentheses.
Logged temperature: 38 (°C)
